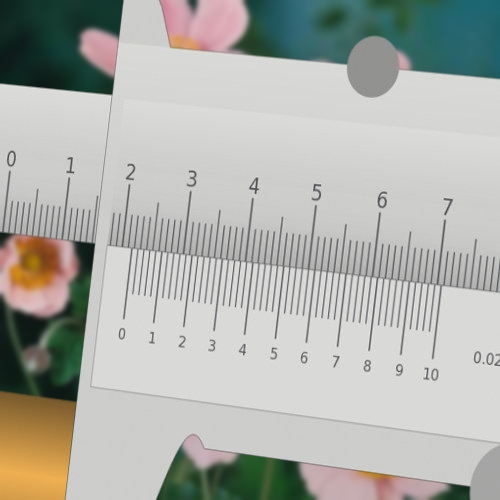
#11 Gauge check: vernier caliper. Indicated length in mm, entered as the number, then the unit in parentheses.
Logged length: 21.6 (mm)
